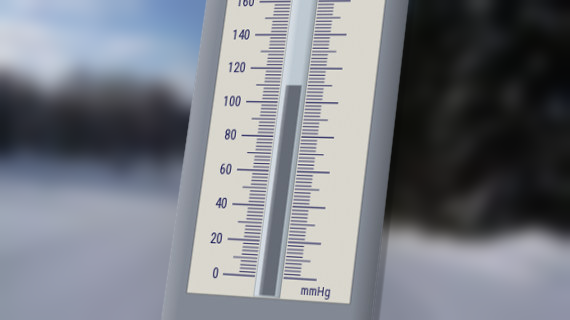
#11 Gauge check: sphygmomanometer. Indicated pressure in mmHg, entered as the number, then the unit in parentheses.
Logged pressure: 110 (mmHg)
